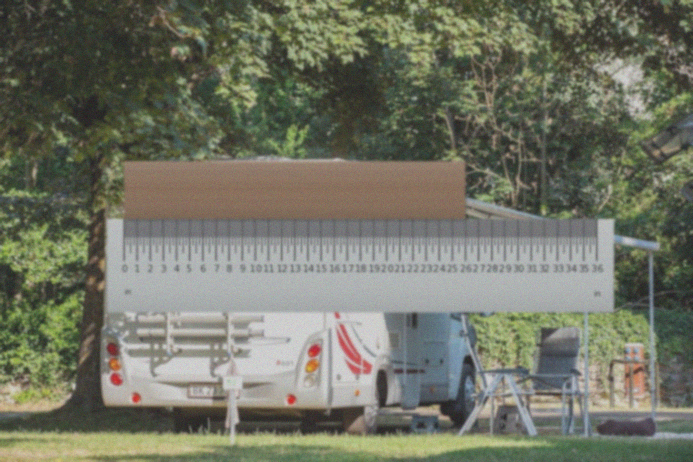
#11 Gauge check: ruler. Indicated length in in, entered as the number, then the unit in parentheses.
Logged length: 26 (in)
